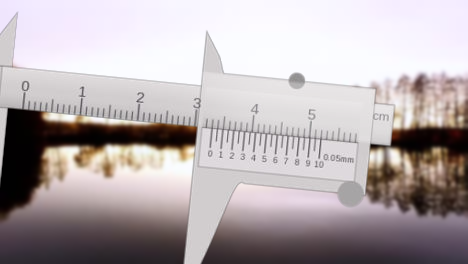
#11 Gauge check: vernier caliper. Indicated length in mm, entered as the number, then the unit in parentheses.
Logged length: 33.0 (mm)
